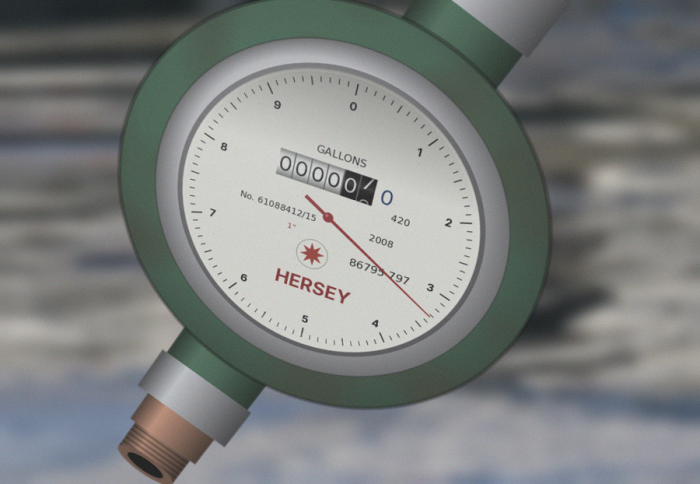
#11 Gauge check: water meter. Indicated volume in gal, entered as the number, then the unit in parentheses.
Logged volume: 73.3 (gal)
